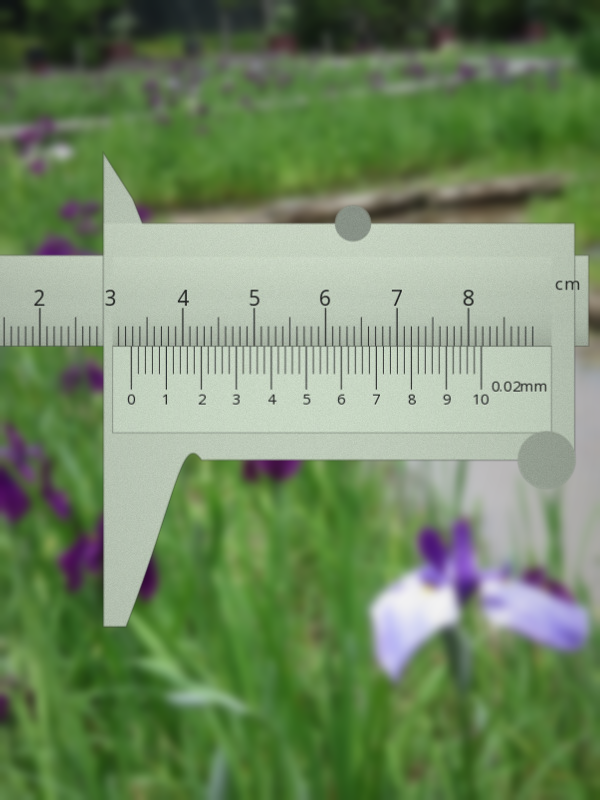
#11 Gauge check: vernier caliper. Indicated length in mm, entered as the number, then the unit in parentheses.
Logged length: 32.8 (mm)
